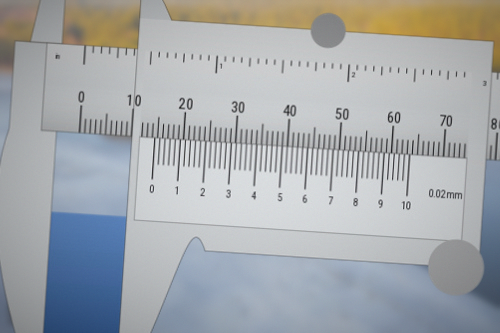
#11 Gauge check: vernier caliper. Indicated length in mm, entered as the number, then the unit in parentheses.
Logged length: 14.5 (mm)
